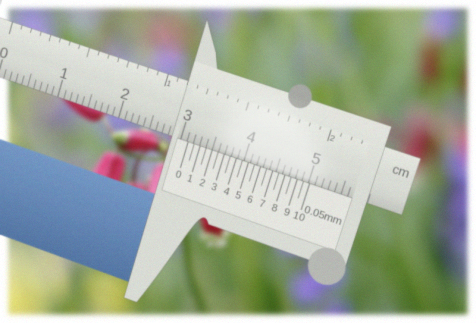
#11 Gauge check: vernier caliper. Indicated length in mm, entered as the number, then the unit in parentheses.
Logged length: 31.2 (mm)
